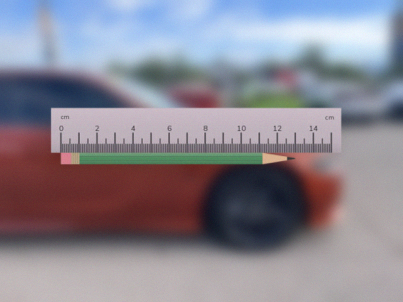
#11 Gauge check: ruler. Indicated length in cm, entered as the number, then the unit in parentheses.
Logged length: 13 (cm)
